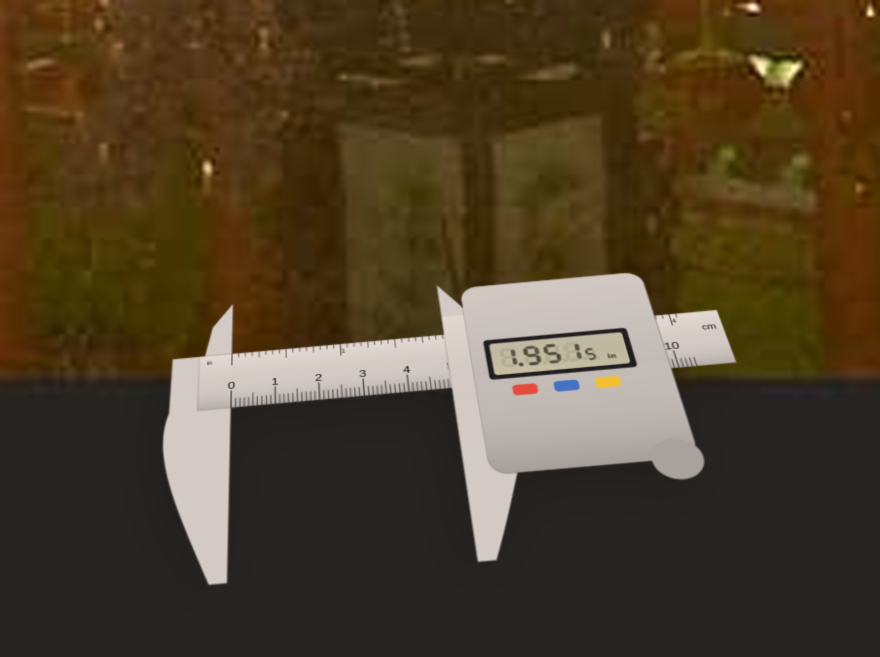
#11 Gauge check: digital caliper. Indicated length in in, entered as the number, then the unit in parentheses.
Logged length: 1.9515 (in)
